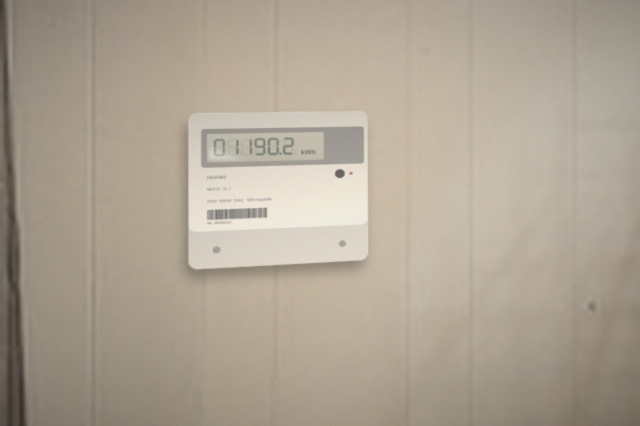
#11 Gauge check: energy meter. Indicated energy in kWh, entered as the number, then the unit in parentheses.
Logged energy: 1190.2 (kWh)
